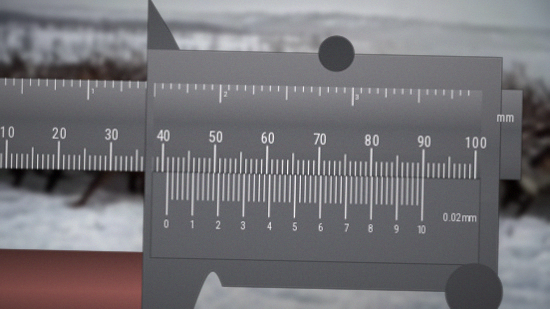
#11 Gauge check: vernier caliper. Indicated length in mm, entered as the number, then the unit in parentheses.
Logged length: 41.0 (mm)
